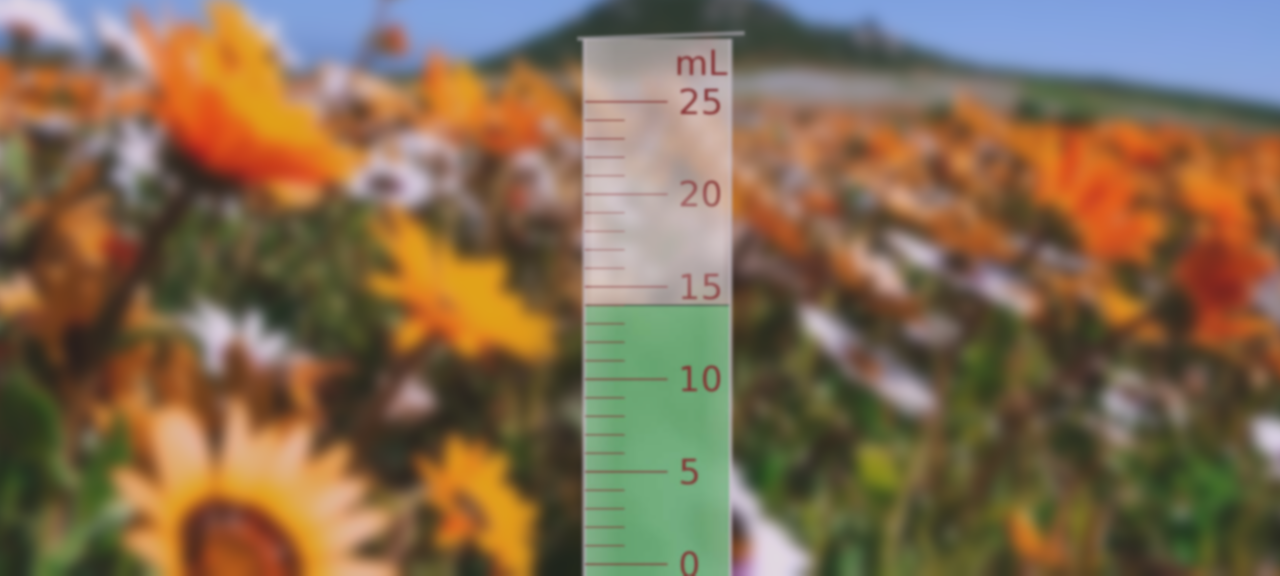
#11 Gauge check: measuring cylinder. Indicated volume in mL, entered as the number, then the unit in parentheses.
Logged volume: 14 (mL)
